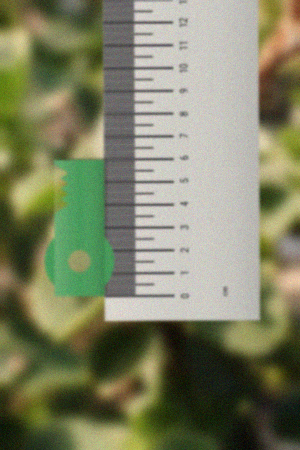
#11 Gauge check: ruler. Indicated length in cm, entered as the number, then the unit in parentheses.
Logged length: 6 (cm)
